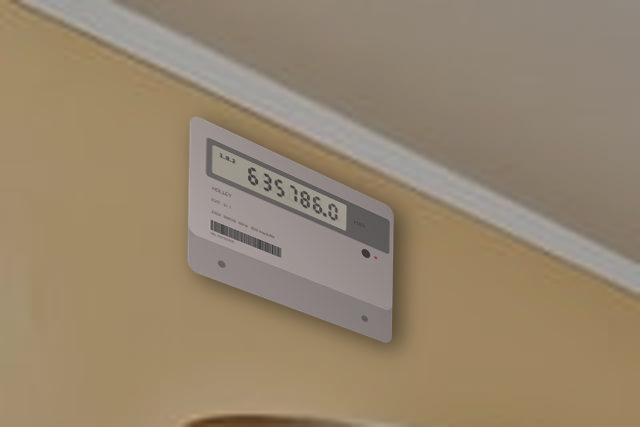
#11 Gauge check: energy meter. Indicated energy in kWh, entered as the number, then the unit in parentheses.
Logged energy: 635786.0 (kWh)
